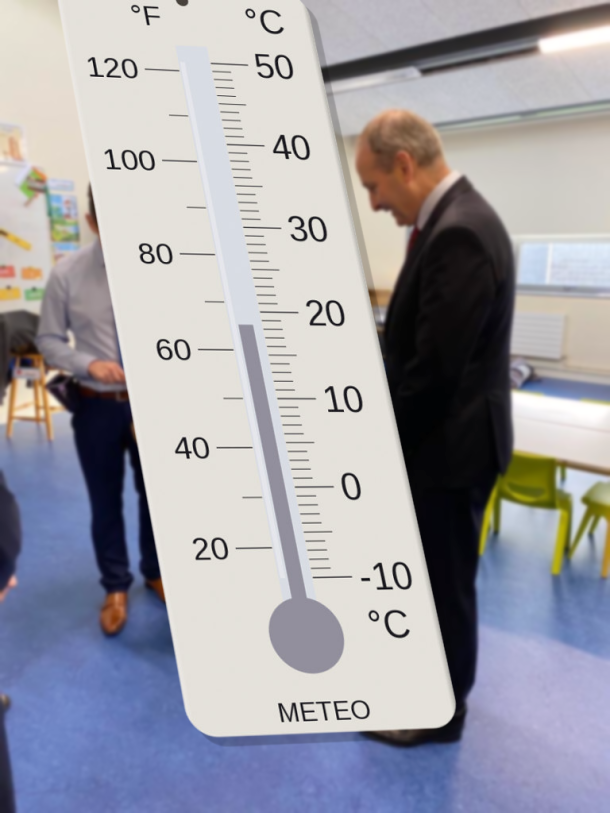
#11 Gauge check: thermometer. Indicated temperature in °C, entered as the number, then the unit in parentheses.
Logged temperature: 18.5 (°C)
